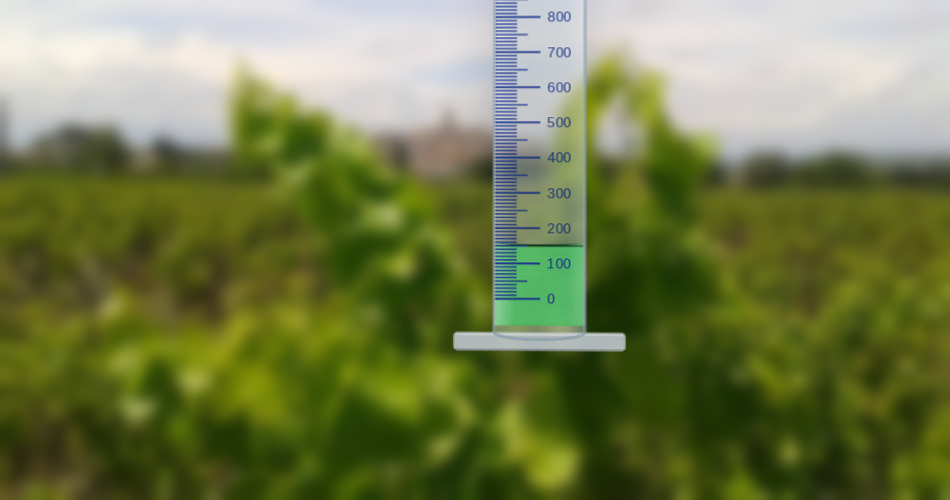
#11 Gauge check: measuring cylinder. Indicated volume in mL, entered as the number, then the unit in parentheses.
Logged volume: 150 (mL)
